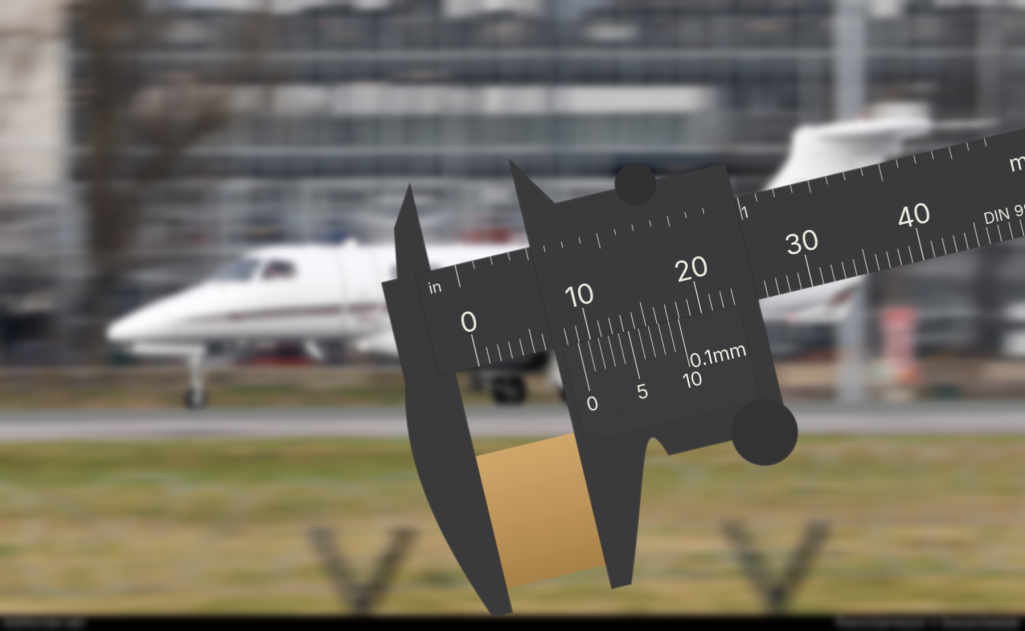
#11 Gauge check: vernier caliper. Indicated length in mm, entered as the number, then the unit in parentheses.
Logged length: 8.9 (mm)
